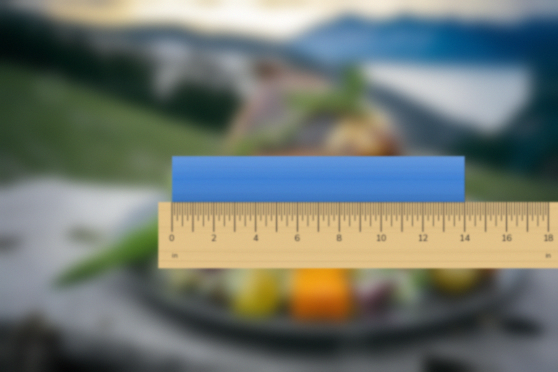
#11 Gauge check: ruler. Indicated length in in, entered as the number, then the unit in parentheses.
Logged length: 14 (in)
